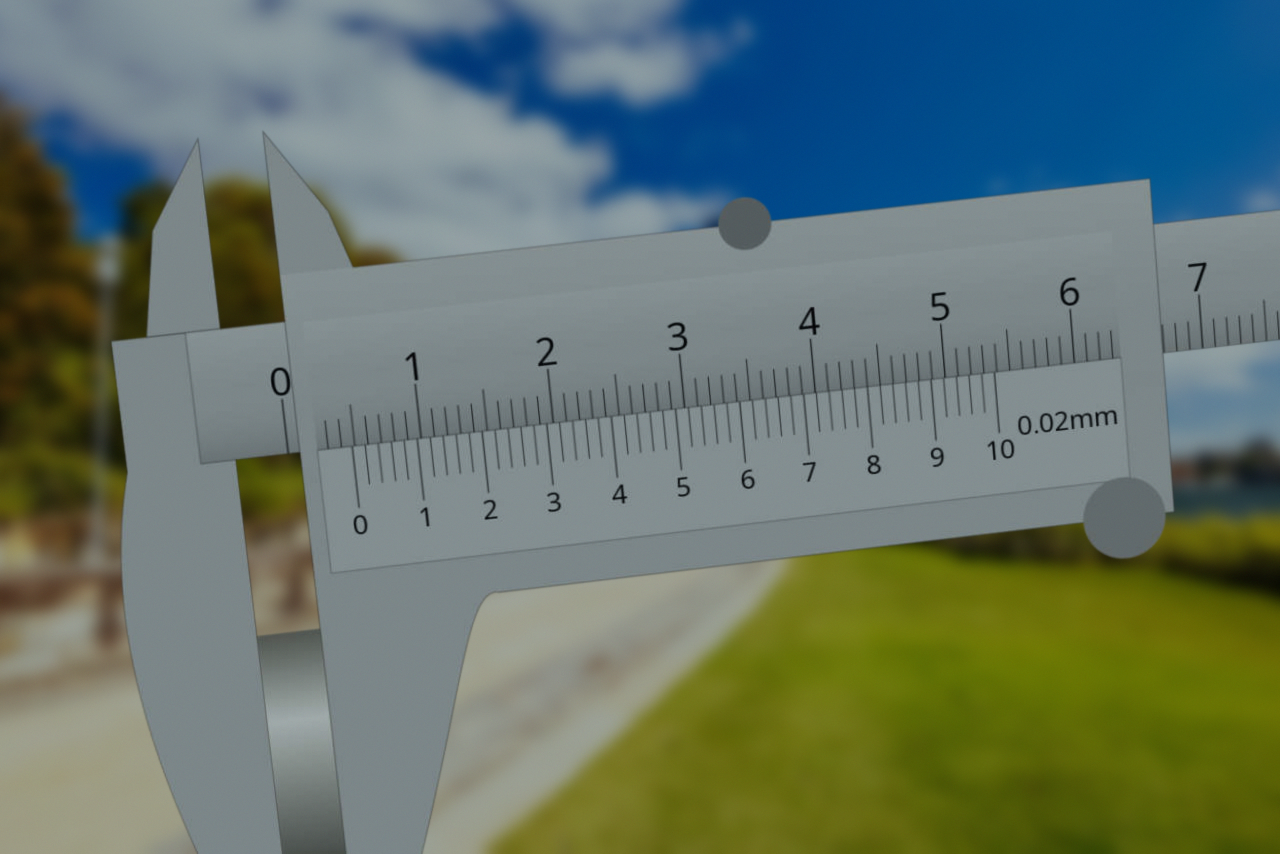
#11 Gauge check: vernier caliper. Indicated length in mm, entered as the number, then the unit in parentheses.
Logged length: 4.8 (mm)
